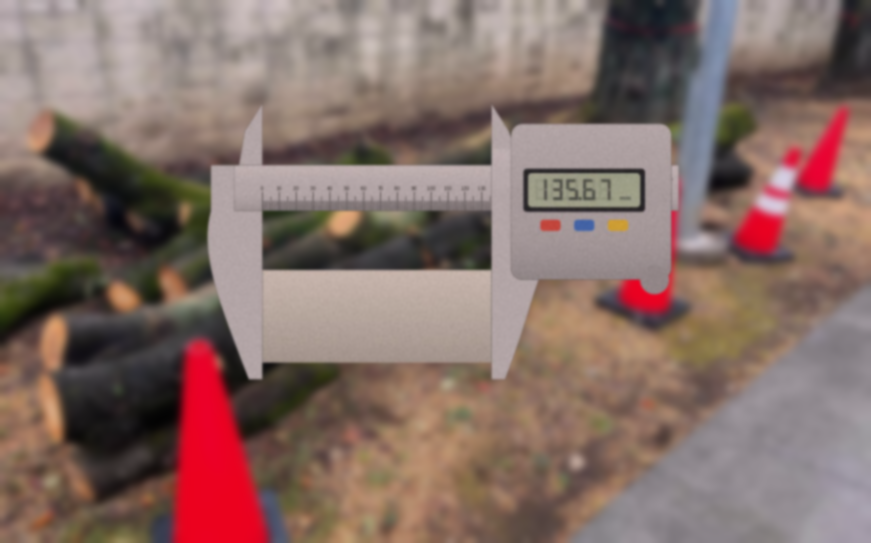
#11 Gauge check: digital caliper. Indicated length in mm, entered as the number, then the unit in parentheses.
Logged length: 135.67 (mm)
